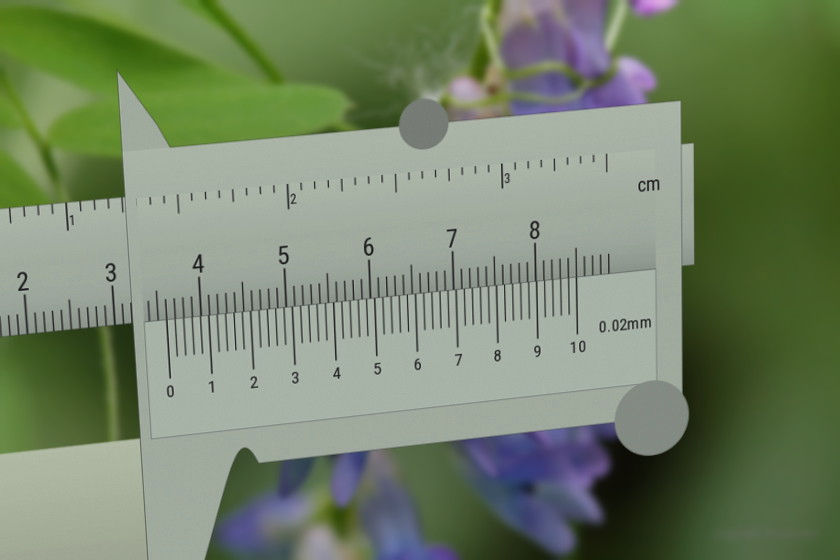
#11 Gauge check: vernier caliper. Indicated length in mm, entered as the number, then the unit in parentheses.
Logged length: 36.0 (mm)
